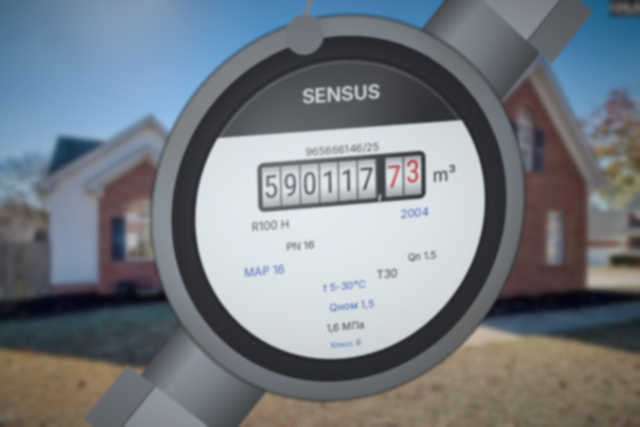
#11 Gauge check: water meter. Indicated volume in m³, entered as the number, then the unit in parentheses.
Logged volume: 590117.73 (m³)
